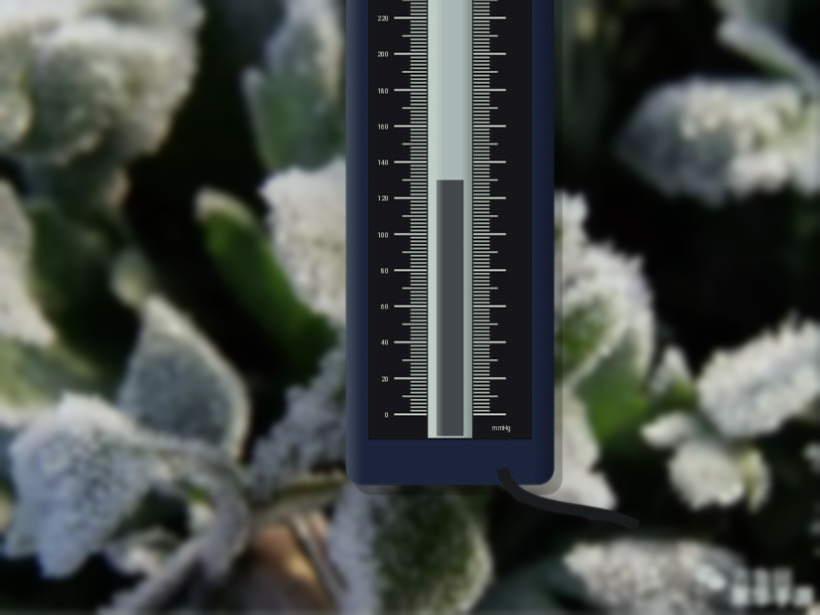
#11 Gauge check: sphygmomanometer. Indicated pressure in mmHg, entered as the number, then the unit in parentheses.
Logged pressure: 130 (mmHg)
